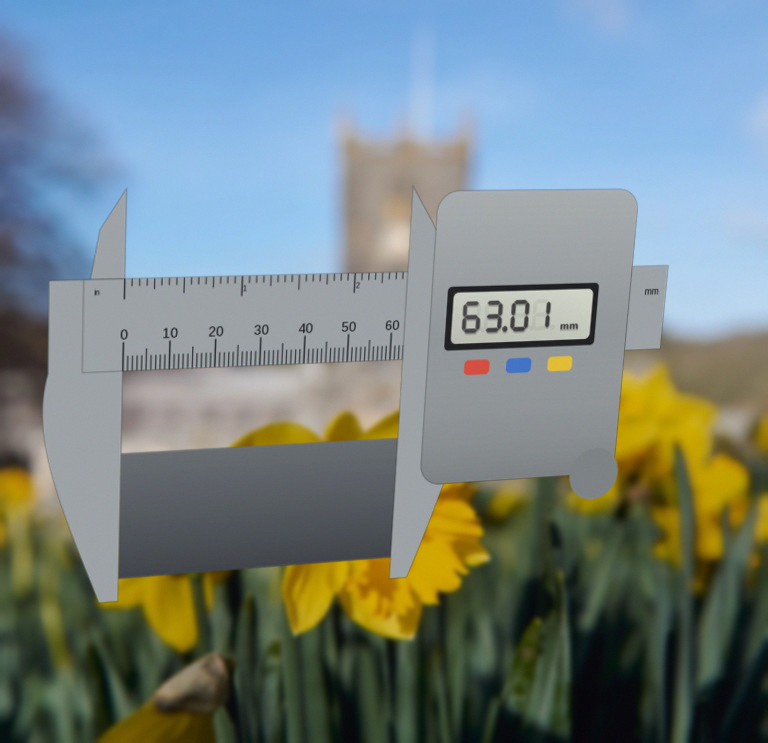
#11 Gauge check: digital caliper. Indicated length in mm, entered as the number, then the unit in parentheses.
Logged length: 63.01 (mm)
